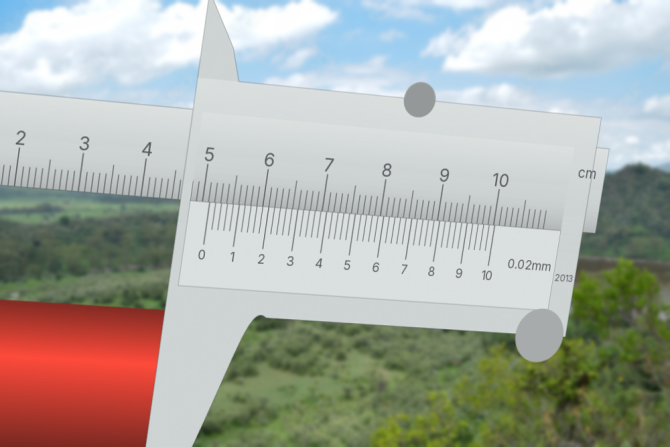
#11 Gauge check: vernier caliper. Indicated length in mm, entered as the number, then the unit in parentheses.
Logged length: 51.2 (mm)
